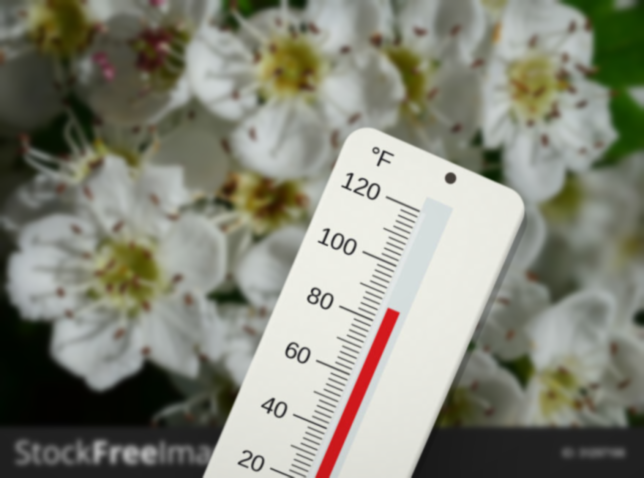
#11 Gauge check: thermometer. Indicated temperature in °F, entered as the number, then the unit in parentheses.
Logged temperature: 86 (°F)
